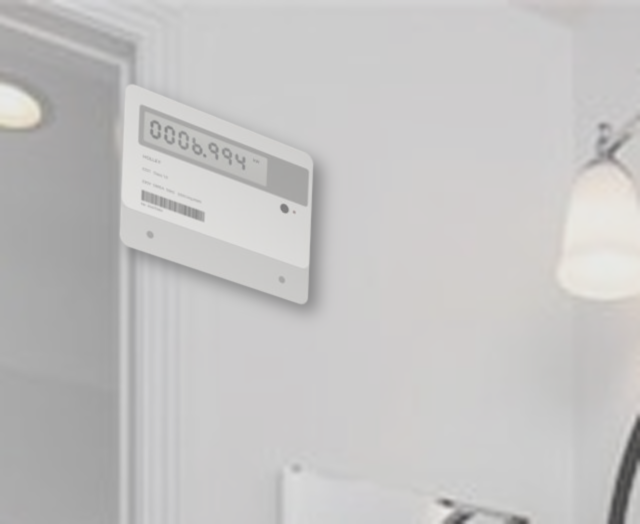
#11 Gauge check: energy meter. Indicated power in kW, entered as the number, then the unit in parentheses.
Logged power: 6.994 (kW)
